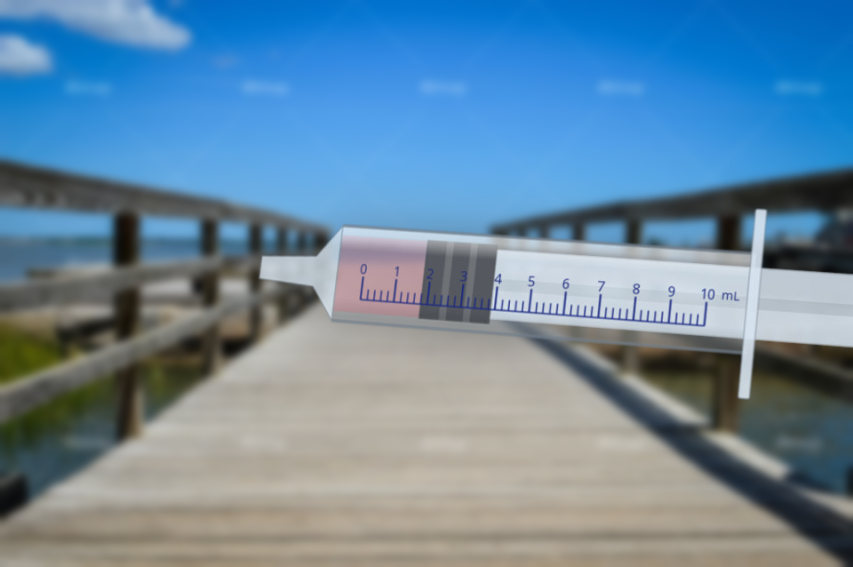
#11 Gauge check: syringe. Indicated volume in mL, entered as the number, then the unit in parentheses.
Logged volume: 1.8 (mL)
